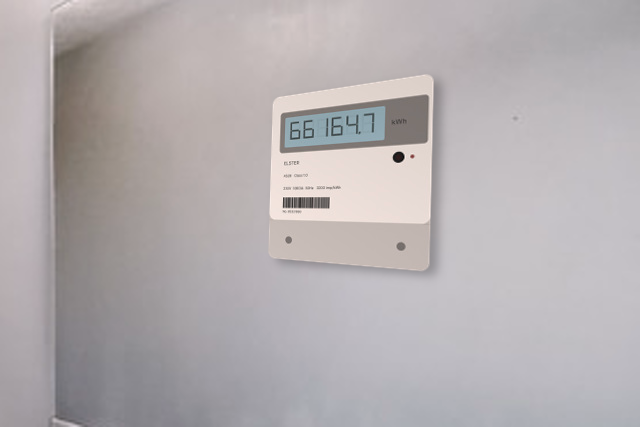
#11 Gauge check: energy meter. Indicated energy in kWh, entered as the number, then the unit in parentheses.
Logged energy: 66164.7 (kWh)
